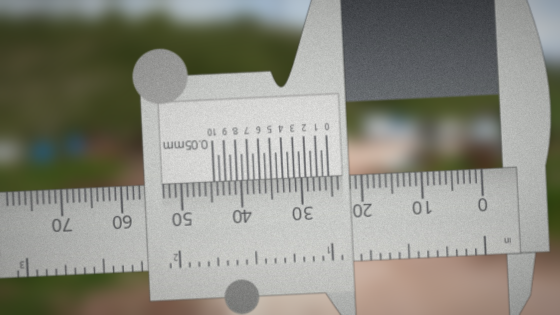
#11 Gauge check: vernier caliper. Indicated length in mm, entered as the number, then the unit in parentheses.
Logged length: 25.5 (mm)
